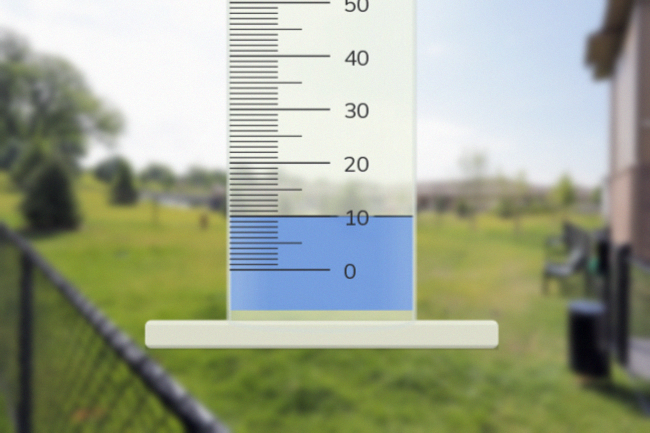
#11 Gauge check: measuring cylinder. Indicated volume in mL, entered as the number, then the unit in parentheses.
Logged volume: 10 (mL)
